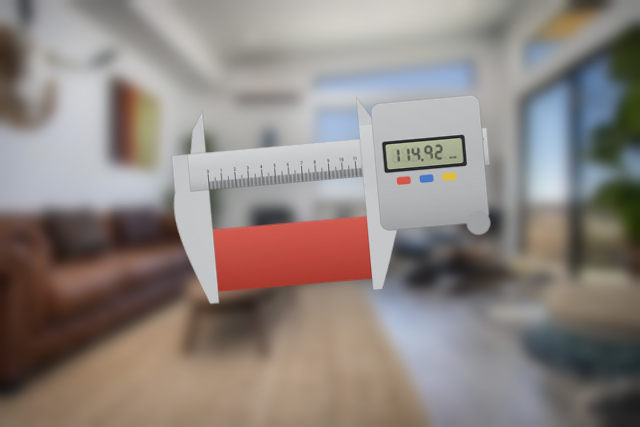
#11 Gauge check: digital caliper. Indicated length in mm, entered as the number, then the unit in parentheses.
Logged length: 114.92 (mm)
